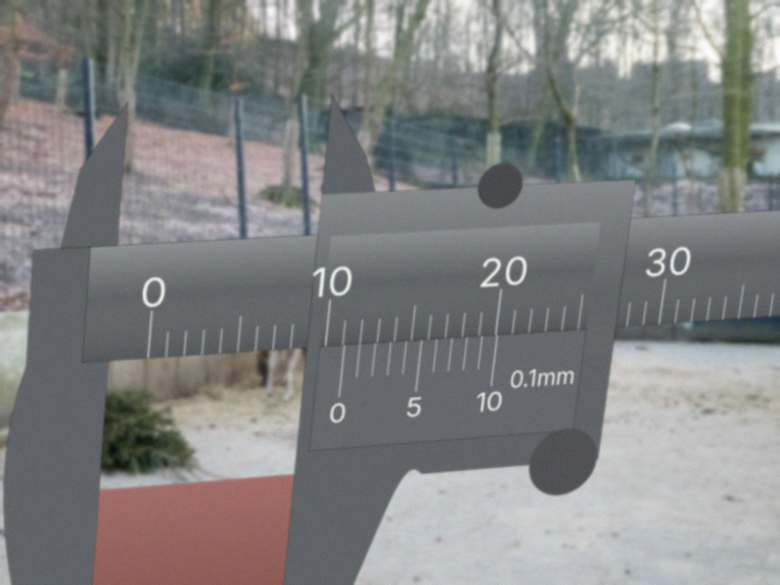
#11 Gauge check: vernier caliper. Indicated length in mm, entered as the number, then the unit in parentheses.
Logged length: 11.1 (mm)
